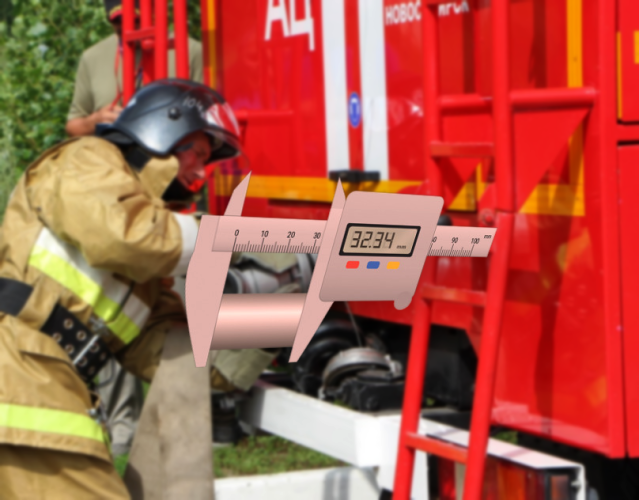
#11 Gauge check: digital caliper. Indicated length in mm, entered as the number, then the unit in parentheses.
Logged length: 32.34 (mm)
